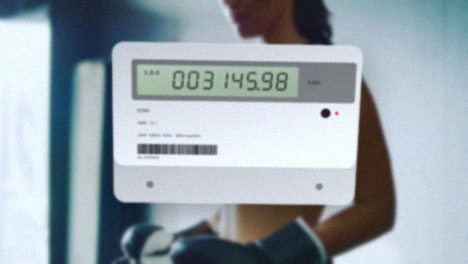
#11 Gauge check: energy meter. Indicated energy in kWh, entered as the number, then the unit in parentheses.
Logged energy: 3145.98 (kWh)
